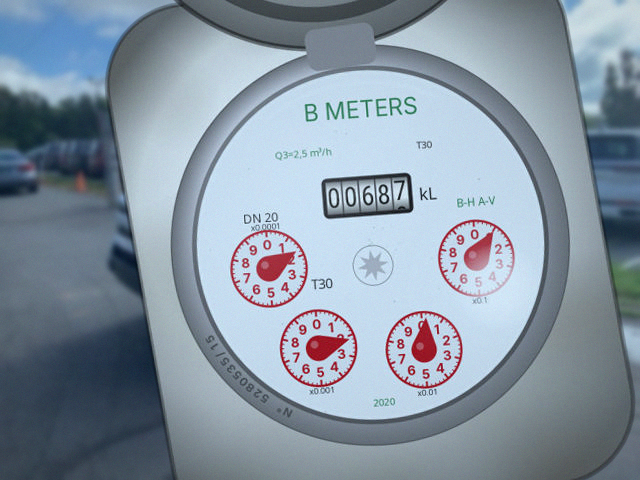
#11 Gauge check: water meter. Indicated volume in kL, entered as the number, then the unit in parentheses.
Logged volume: 687.1021 (kL)
